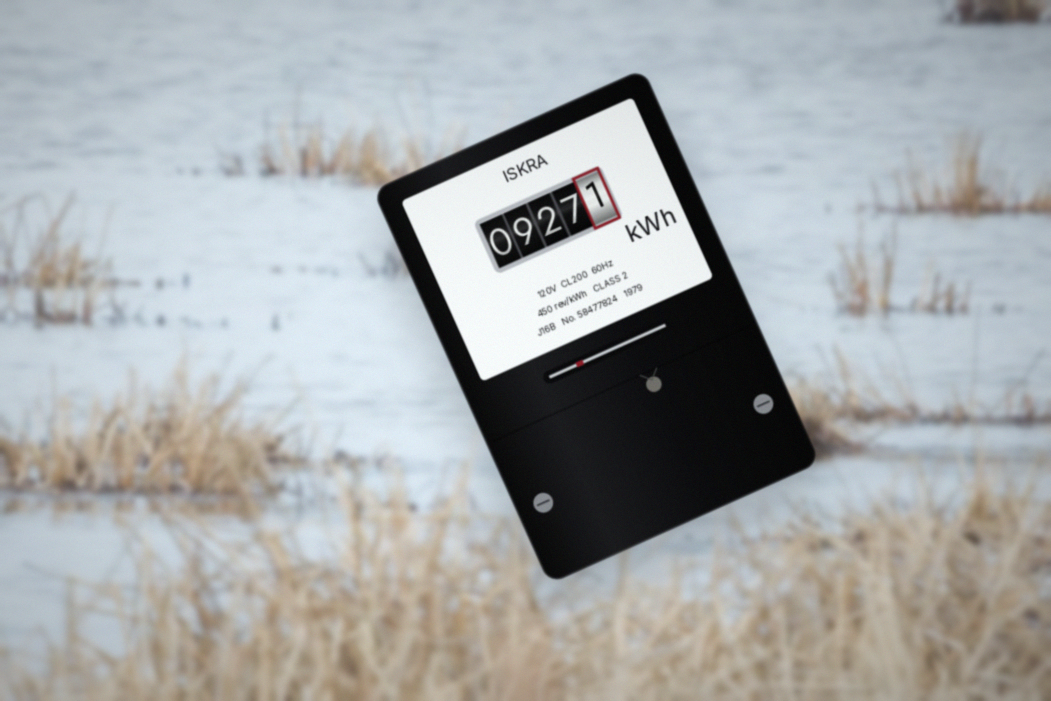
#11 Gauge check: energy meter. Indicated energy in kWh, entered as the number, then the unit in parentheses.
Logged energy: 927.1 (kWh)
